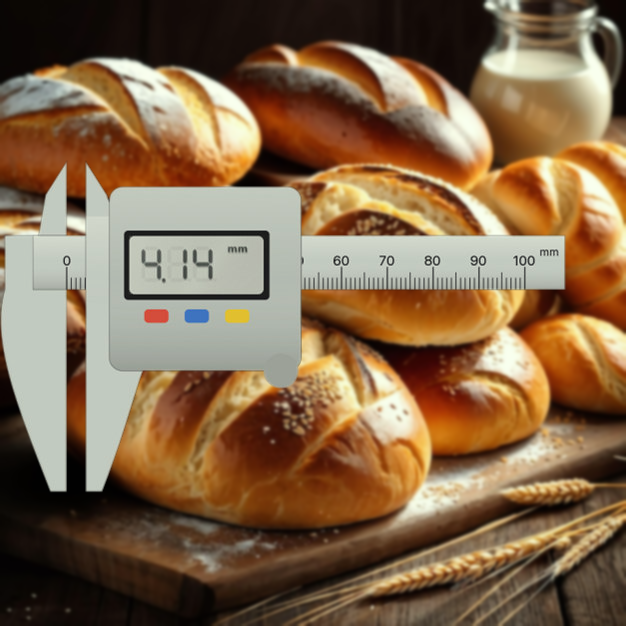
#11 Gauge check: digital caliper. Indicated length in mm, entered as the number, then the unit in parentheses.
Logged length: 4.14 (mm)
